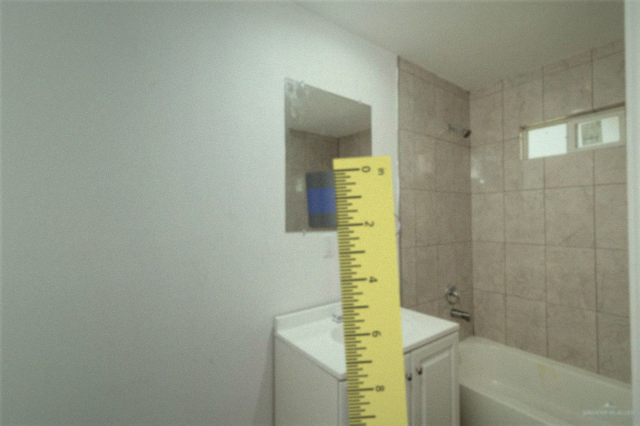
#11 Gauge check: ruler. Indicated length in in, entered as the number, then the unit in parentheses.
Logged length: 2 (in)
